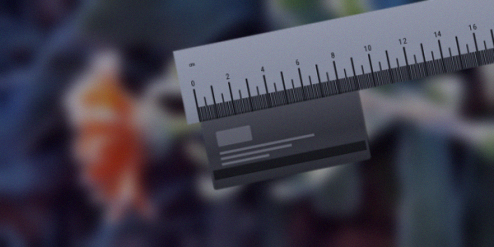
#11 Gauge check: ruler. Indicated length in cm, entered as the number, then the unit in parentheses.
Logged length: 9 (cm)
